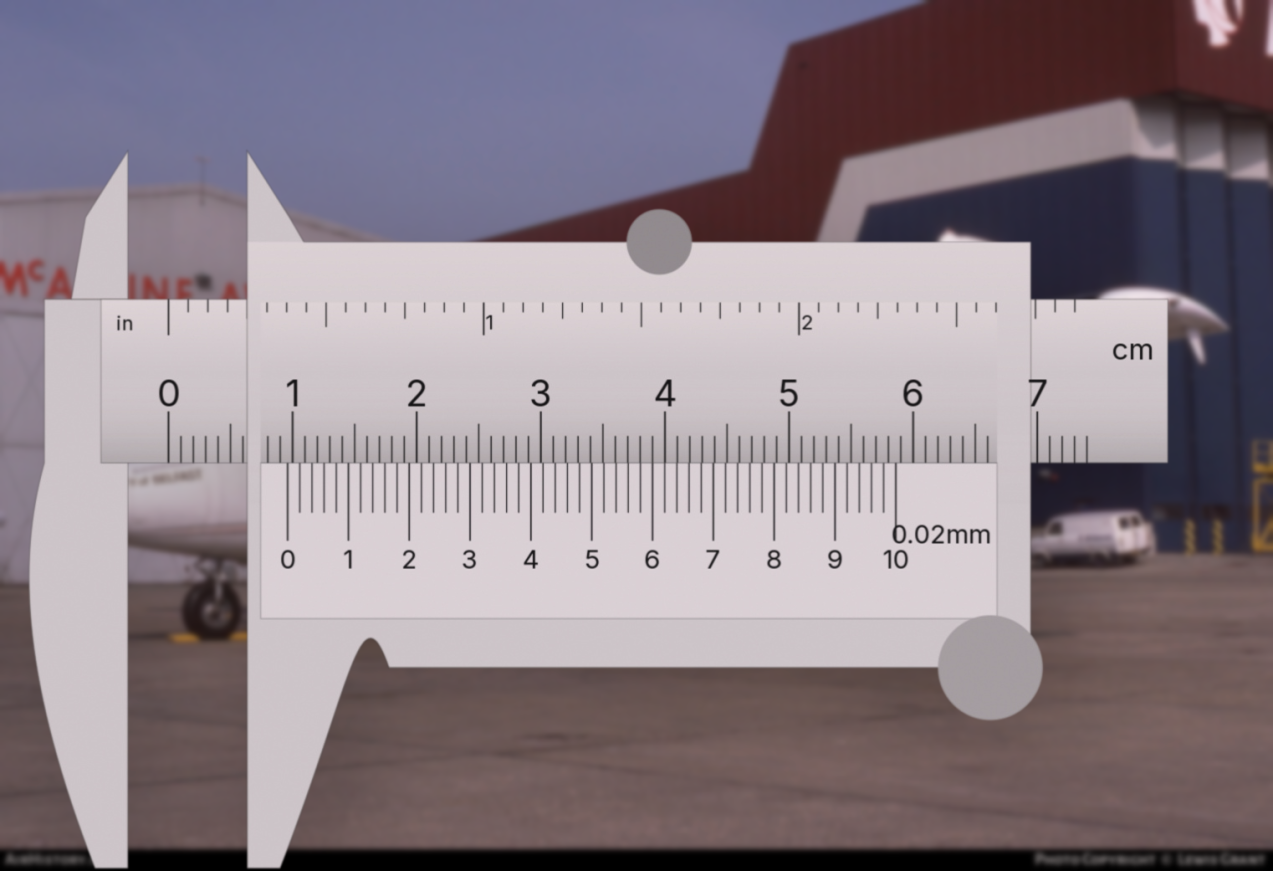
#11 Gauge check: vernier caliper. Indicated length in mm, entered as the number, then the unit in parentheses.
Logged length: 9.6 (mm)
